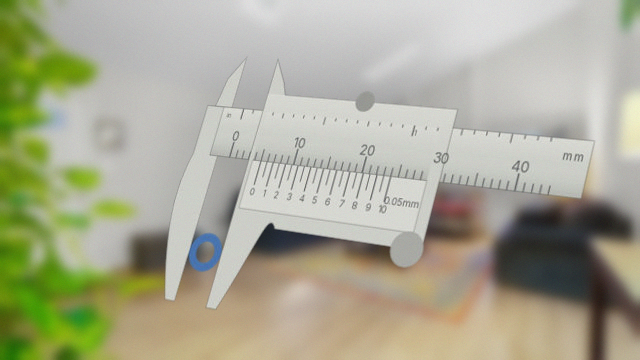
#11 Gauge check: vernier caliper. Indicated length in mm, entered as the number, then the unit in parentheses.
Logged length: 5.0 (mm)
